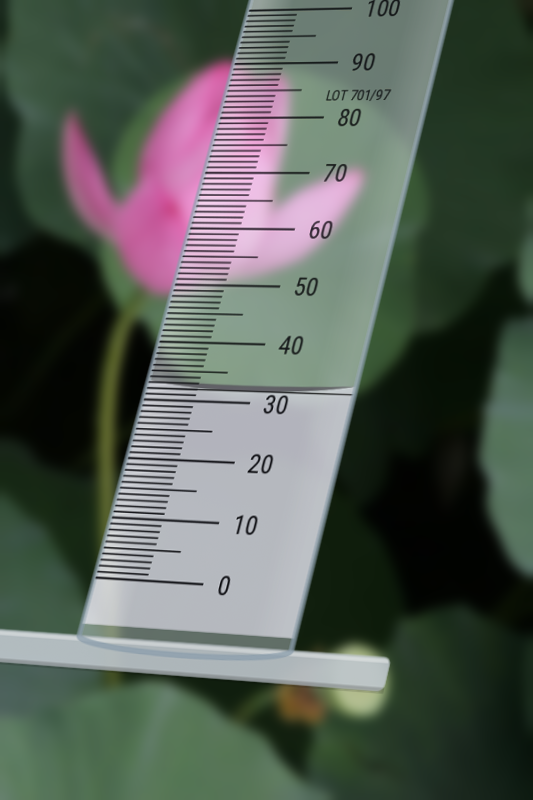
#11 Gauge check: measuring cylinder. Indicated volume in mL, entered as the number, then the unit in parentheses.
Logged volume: 32 (mL)
